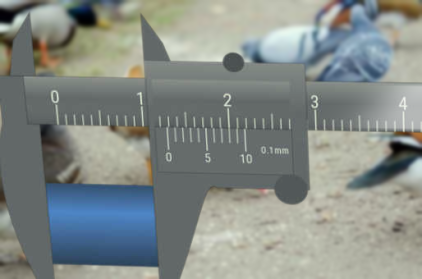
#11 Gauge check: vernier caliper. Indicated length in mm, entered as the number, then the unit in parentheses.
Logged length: 12.8 (mm)
